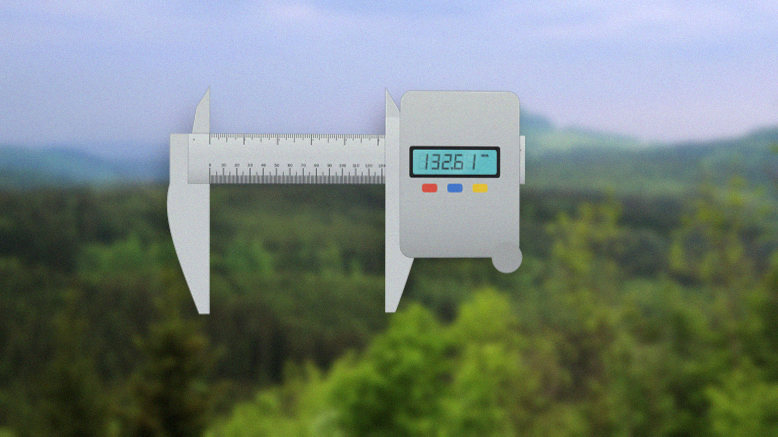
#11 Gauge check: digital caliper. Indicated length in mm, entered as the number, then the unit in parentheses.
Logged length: 132.61 (mm)
